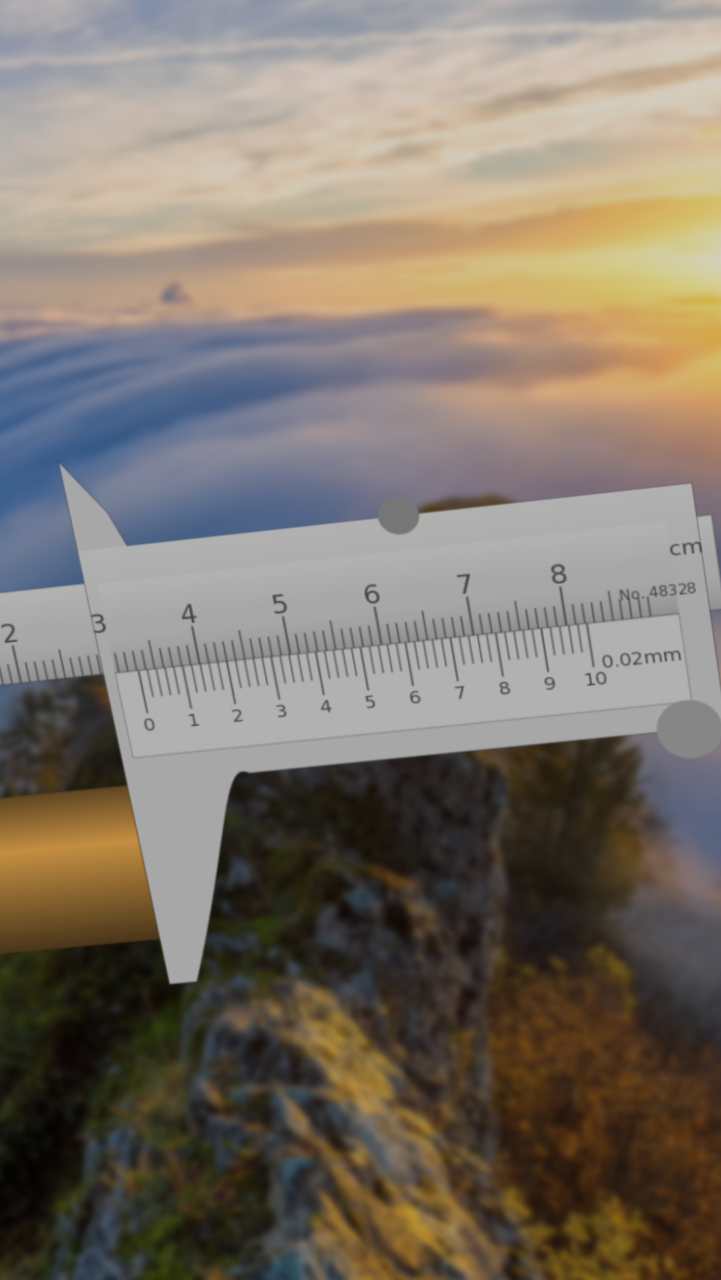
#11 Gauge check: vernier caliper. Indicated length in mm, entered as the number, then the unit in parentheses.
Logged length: 33.2 (mm)
